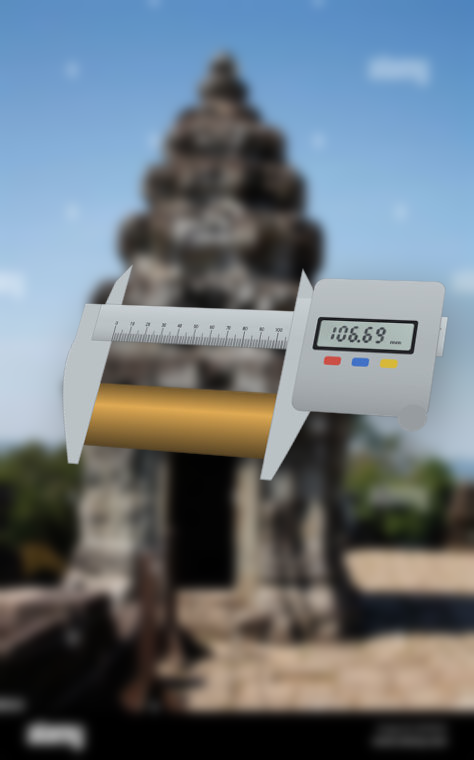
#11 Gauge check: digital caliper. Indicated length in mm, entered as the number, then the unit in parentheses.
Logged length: 106.69 (mm)
